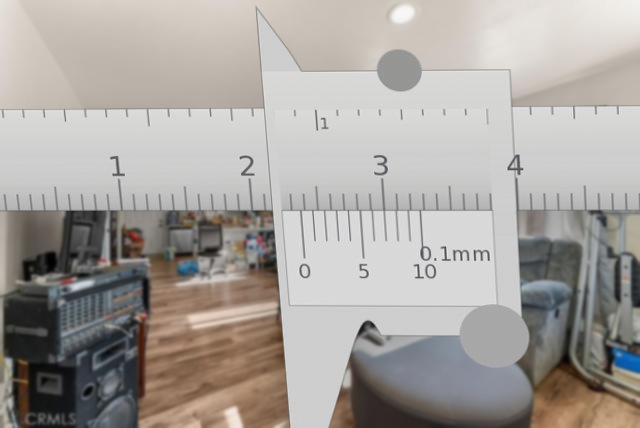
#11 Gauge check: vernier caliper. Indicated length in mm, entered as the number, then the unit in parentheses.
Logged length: 23.7 (mm)
